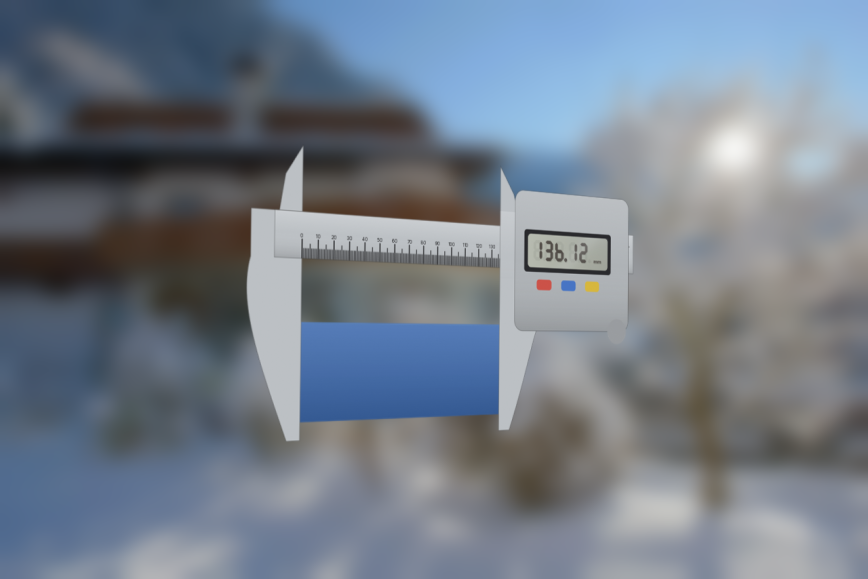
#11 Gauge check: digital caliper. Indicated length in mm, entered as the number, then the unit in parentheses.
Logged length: 136.12 (mm)
